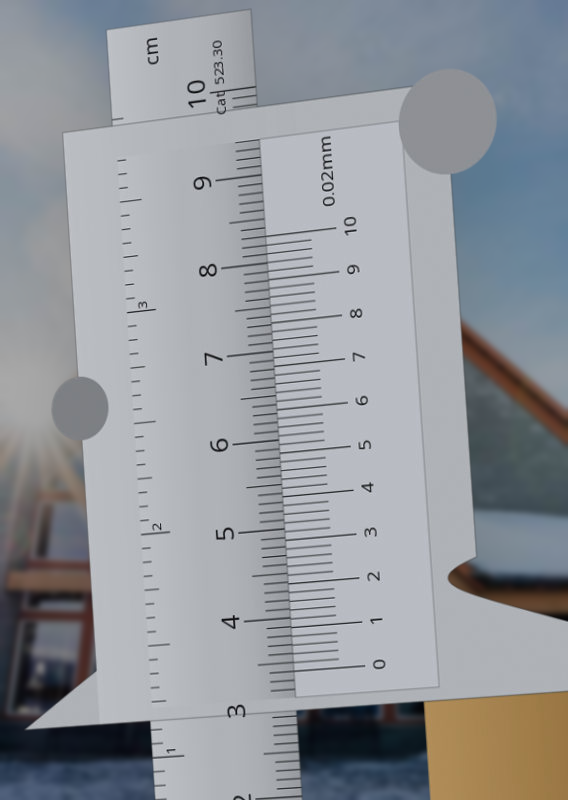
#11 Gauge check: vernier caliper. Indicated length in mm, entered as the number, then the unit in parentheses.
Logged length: 34.0 (mm)
